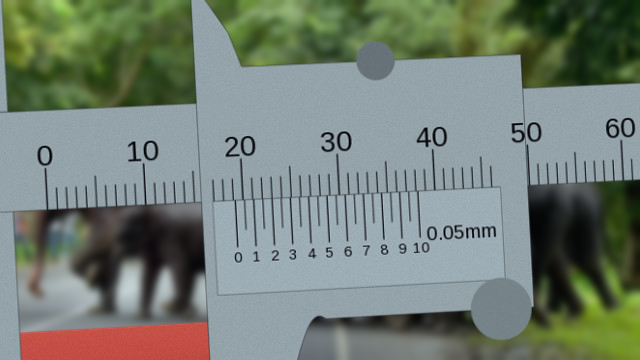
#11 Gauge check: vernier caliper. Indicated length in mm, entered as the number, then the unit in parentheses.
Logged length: 19.2 (mm)
